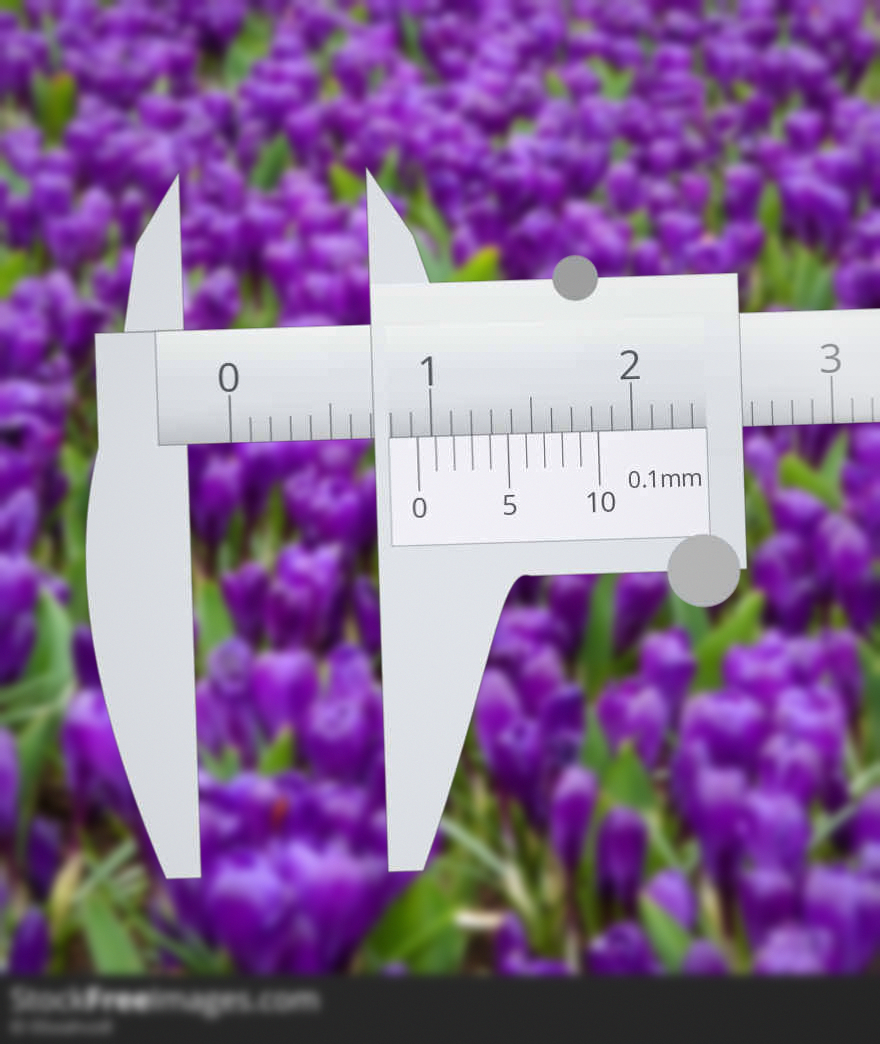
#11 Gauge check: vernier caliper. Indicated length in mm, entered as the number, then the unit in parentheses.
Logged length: 9.3 (mm)
